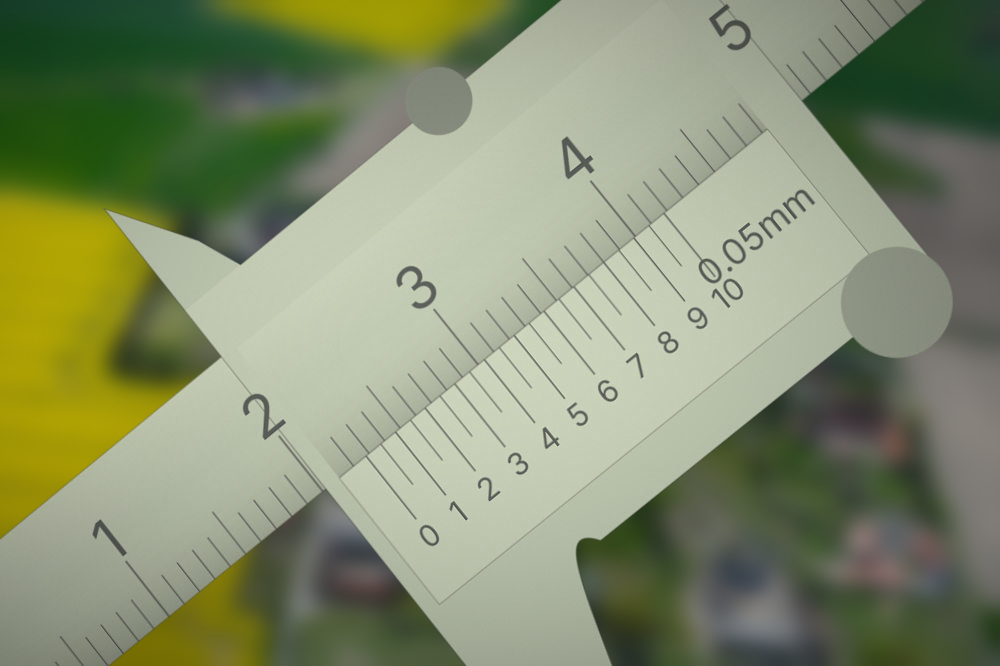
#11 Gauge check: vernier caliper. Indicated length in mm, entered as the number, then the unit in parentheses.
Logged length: 22.8 (mm)
